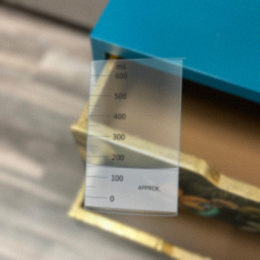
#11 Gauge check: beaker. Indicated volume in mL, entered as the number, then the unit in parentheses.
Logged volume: 150 (mL)
